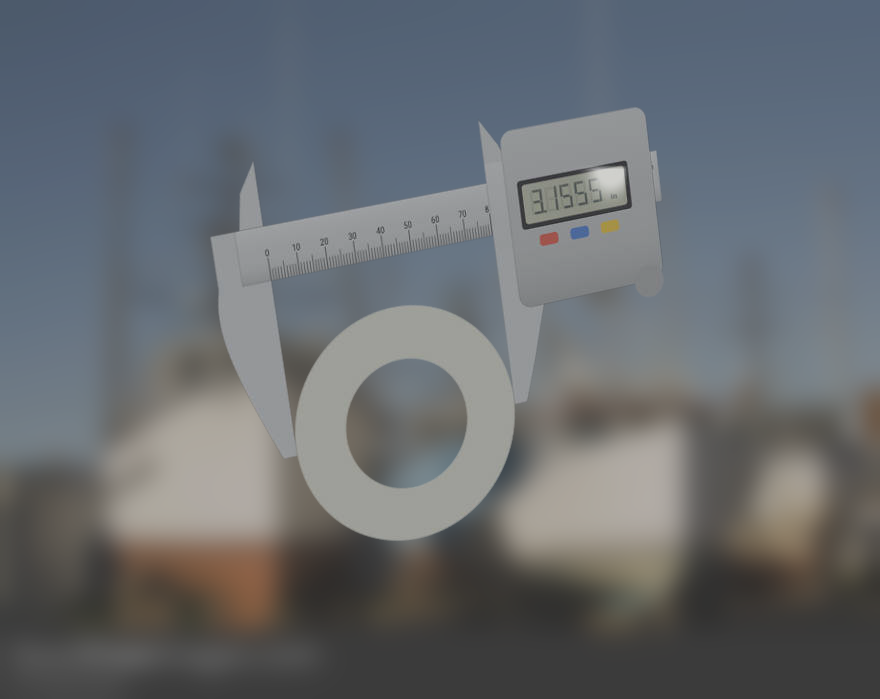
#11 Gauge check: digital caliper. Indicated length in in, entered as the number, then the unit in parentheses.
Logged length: 3.1555 (in)
